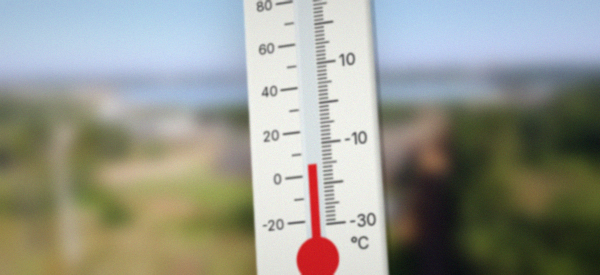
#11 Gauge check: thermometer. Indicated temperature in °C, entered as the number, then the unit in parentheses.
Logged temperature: -15 (°C)
